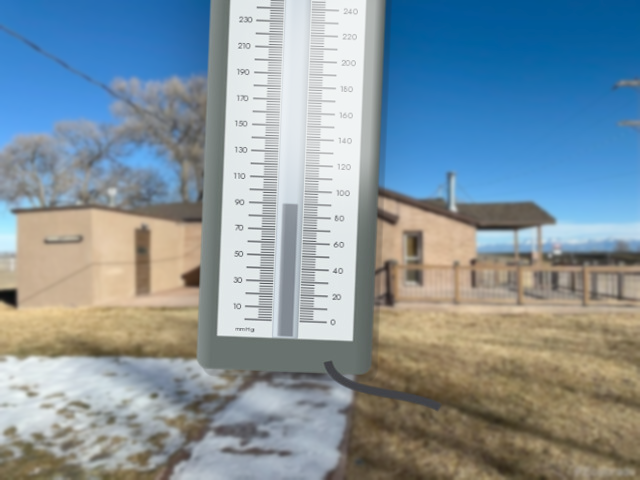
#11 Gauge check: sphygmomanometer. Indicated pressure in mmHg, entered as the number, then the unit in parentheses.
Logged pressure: 90 (mmHg)
